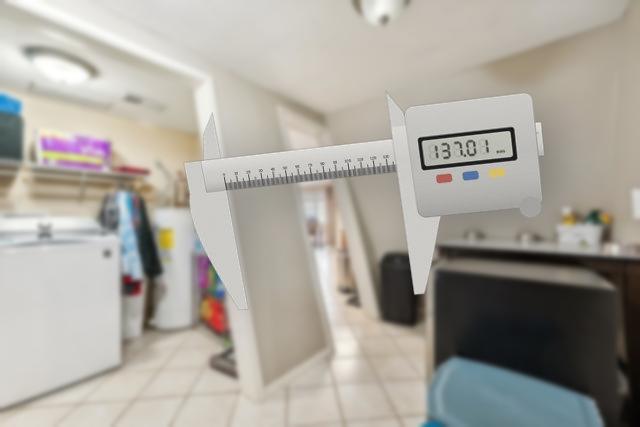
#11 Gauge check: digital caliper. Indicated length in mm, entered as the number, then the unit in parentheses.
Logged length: 137.01 (mm)
